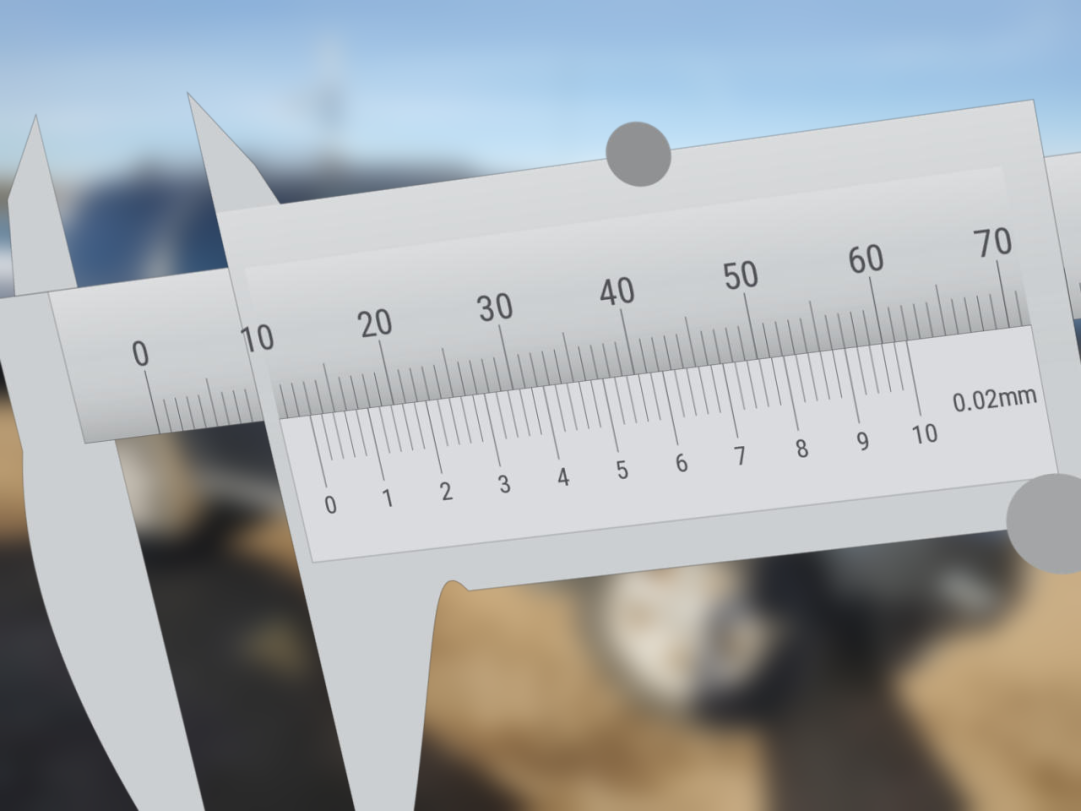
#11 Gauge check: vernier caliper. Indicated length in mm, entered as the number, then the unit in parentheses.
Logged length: 12.9 (mm)
